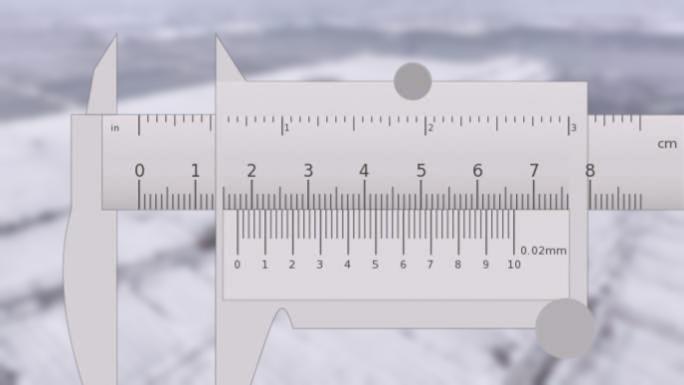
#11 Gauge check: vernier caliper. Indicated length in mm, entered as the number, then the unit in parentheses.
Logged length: 17.5 (mm)
